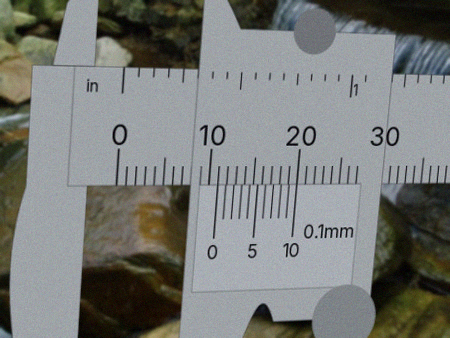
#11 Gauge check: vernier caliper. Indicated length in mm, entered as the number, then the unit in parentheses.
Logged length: 11.0 (mm)
